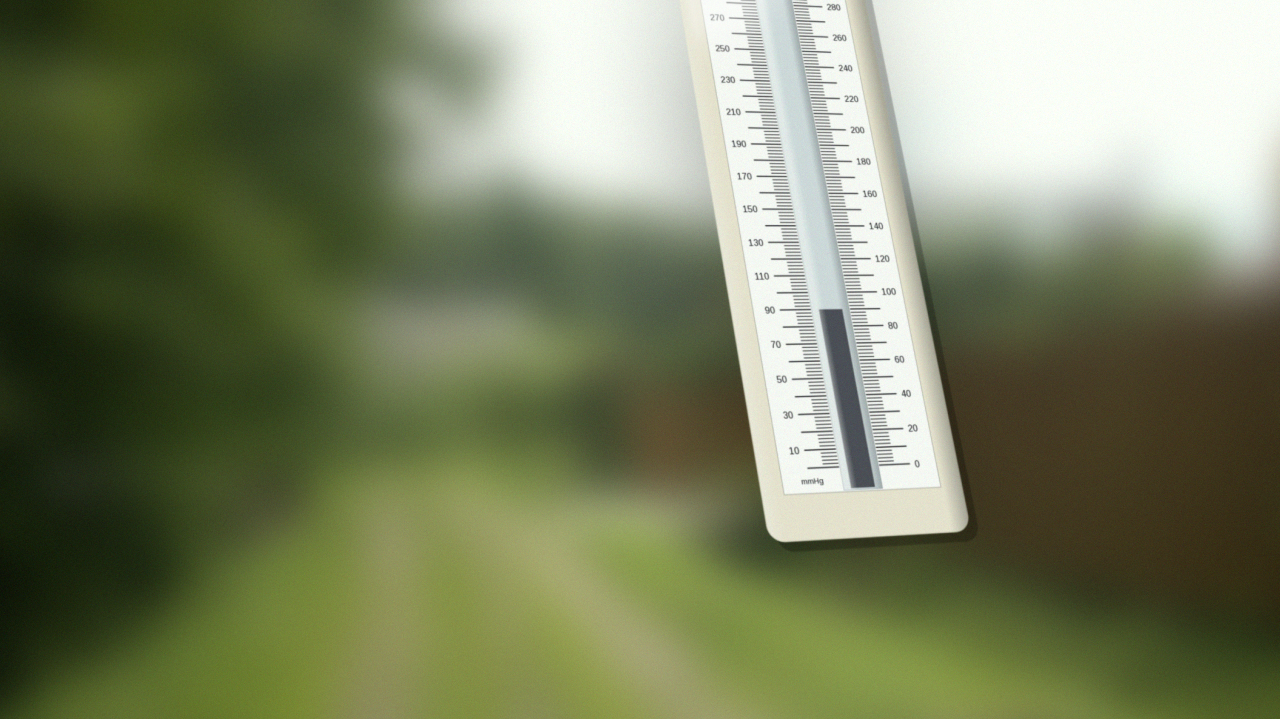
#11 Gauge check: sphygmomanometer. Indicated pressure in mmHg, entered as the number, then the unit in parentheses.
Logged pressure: 90 (mmHg)
